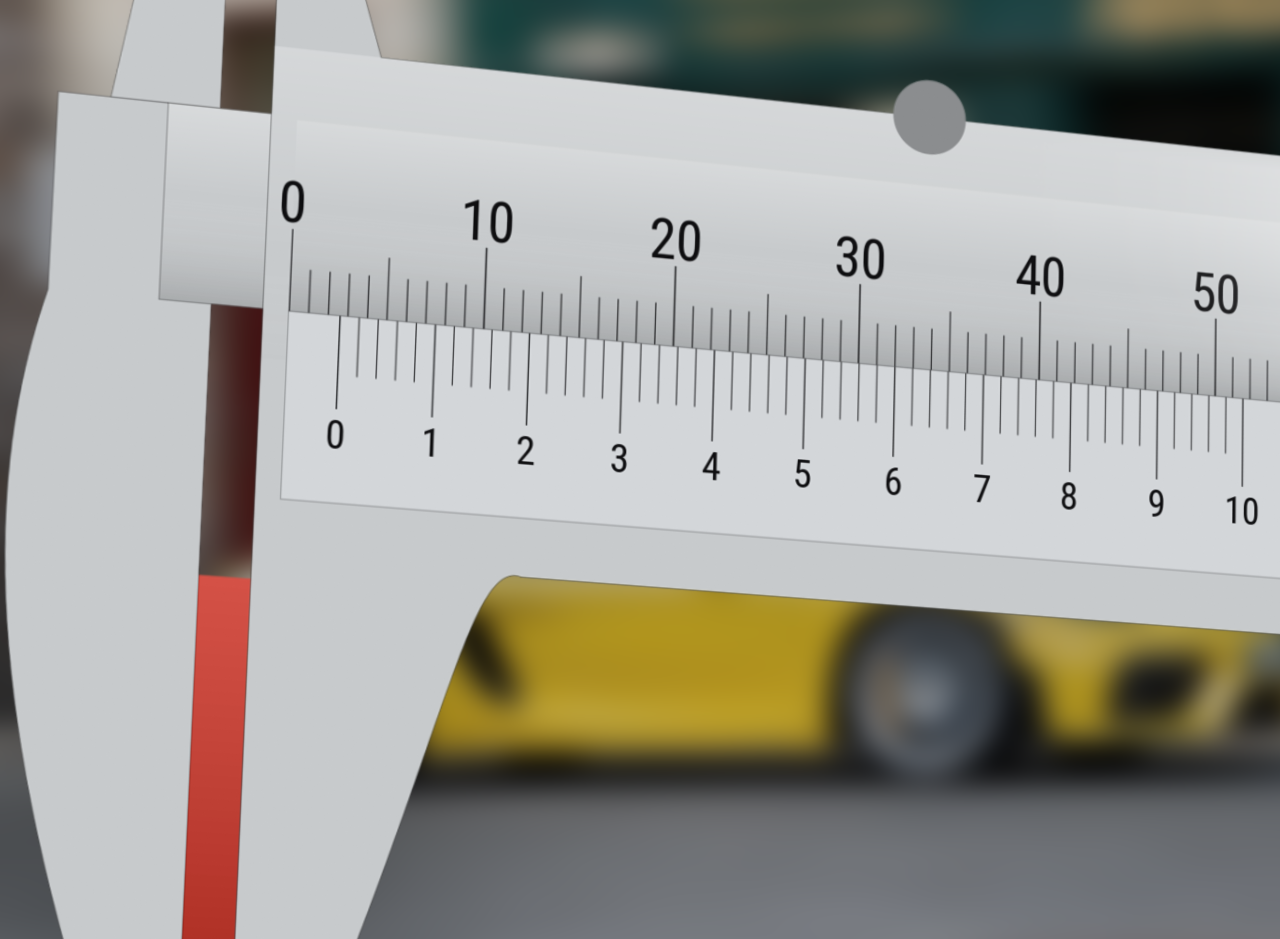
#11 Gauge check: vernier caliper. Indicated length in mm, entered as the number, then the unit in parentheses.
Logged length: 2.6 (mm)
